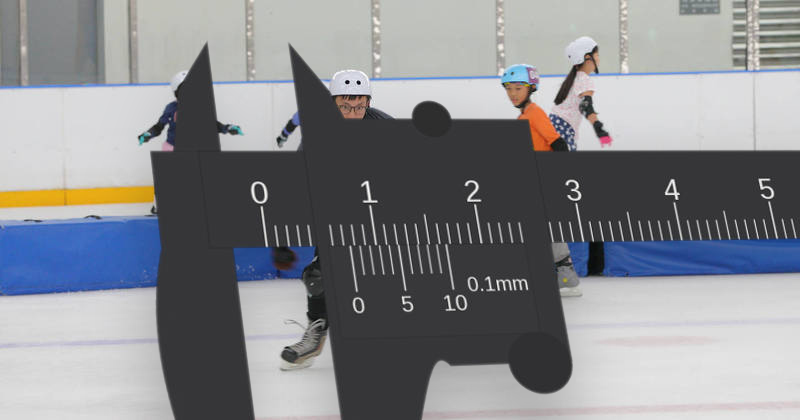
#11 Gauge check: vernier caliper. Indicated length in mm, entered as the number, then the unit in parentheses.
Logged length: 7.6 (mm)
